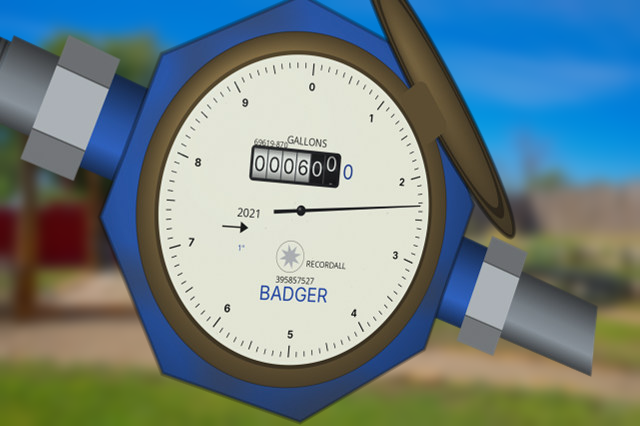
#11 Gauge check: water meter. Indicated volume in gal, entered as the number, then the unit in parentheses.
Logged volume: 6002.3 (gal)
